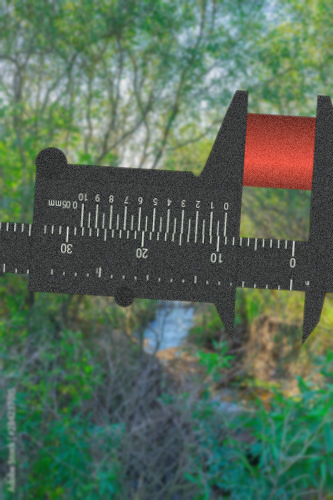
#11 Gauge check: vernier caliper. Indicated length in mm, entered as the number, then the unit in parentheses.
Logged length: 9.2 (mm)
